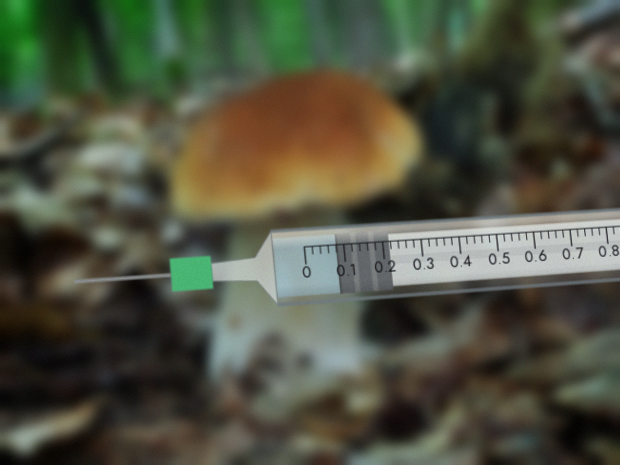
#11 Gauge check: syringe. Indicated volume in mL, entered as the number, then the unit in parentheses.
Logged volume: 0.08 (mL)
